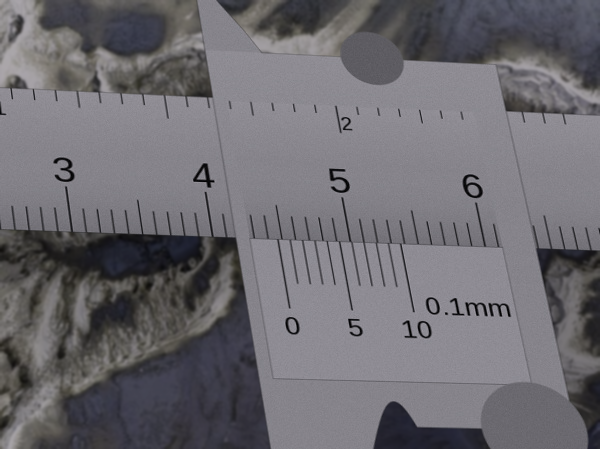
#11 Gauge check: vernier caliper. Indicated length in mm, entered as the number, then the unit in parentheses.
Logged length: 44.7 (mm)
